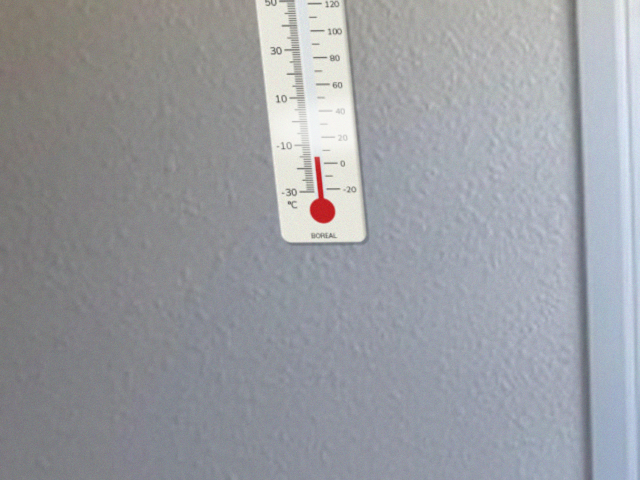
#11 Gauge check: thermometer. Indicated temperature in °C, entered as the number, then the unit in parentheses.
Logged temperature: -15 (°C)
